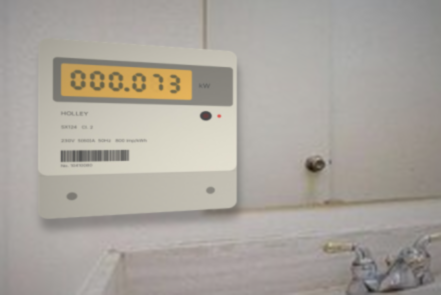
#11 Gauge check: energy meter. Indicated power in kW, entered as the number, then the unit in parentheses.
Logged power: 0.073 (kW)
